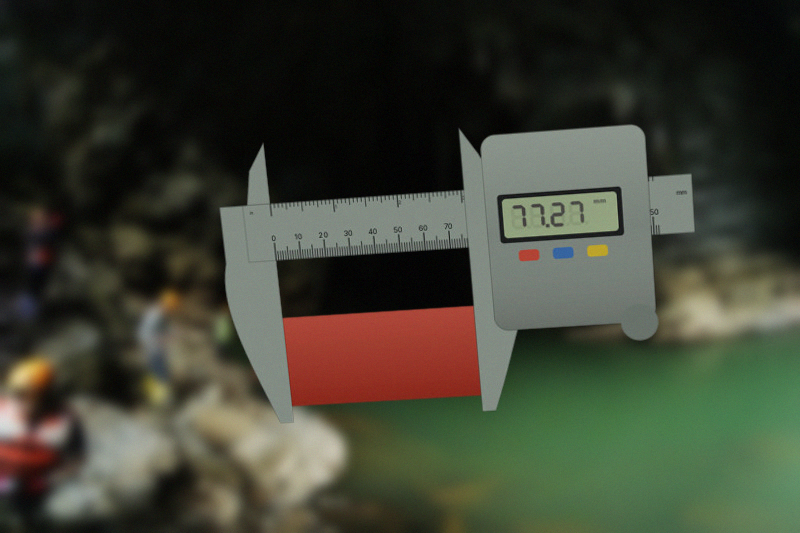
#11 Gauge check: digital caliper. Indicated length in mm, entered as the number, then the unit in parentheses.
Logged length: 77.27 (mm)
